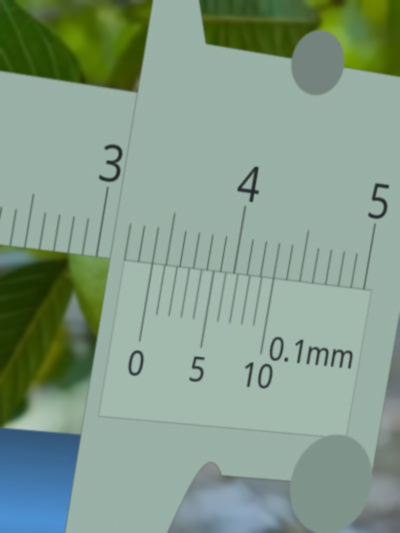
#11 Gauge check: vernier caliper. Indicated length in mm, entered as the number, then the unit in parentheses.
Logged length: 34.0 (mm)
